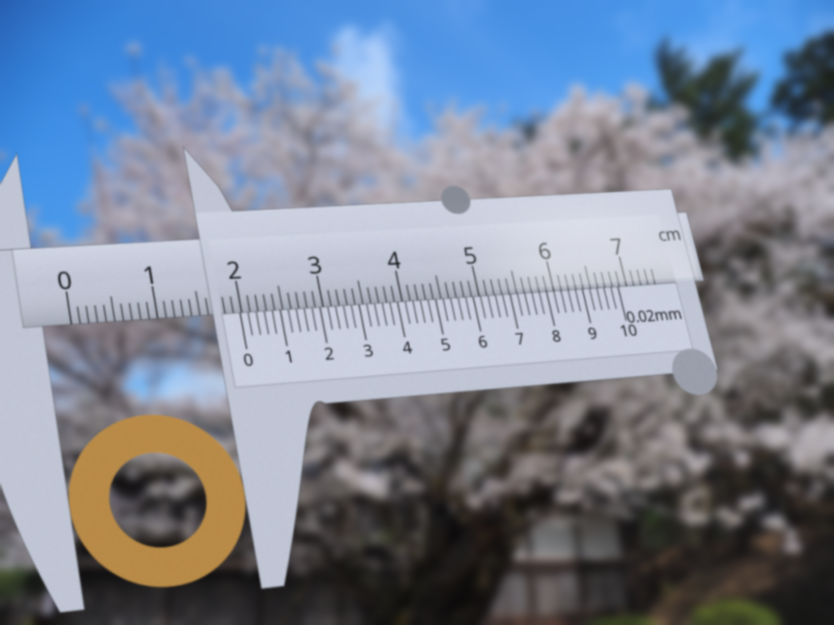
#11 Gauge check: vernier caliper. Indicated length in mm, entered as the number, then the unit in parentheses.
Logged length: 19.8 (mm)
